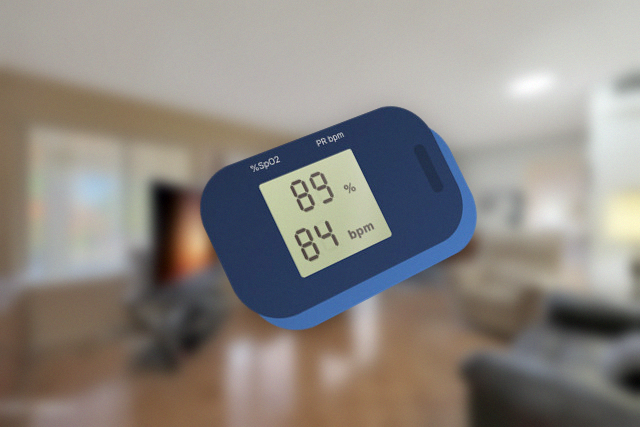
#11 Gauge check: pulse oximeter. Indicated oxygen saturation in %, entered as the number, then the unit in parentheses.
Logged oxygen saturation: 89 (%)
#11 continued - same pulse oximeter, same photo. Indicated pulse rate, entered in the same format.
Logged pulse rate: 84 (bpm)
